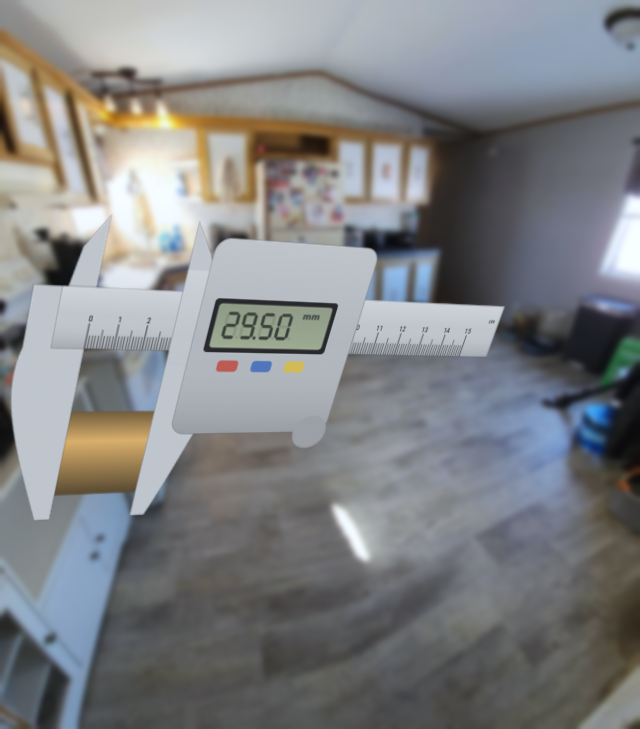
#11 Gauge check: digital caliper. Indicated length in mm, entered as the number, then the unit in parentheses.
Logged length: 29.50 (mm)
